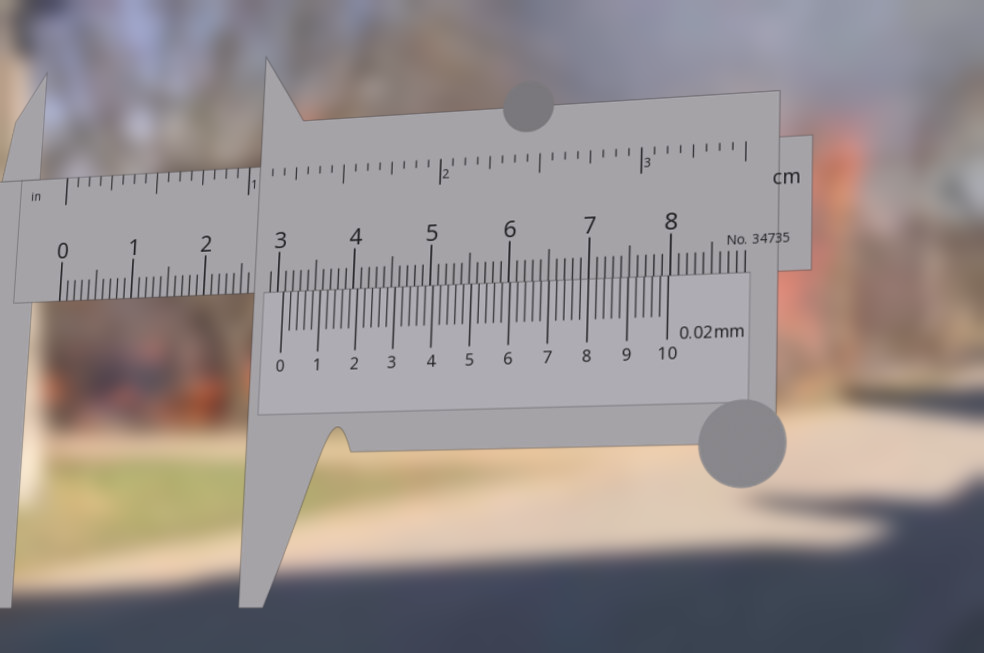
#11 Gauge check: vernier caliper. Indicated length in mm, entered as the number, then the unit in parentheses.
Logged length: 30.8 (mm)
